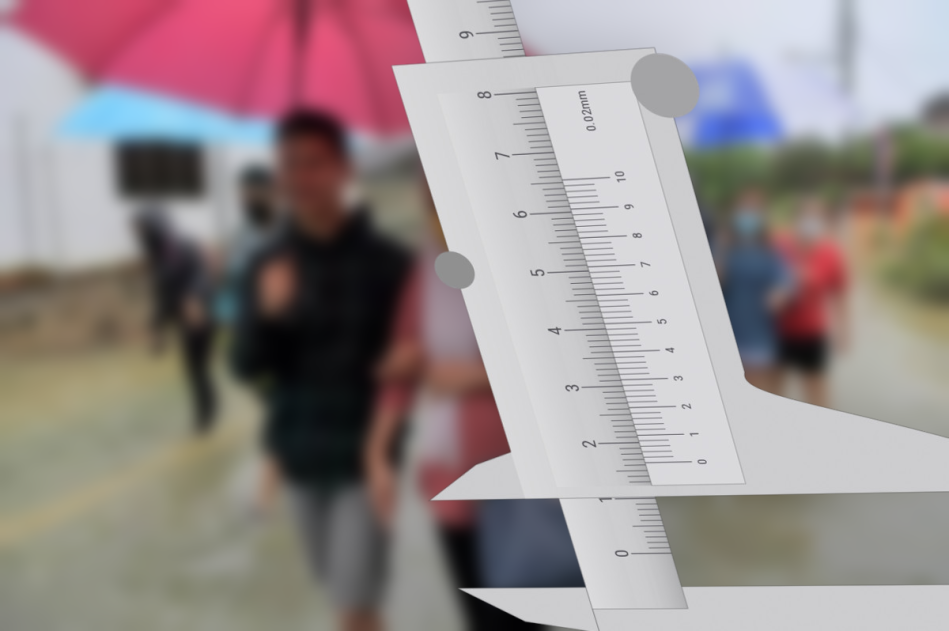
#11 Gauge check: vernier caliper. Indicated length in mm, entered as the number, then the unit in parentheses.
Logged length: 16.4 (mm)
